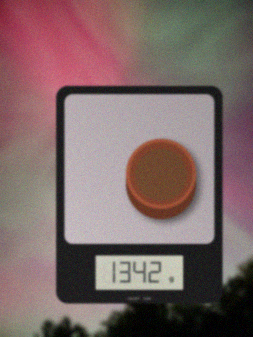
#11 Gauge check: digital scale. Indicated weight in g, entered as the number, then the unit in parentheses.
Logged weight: 1342 (g)
